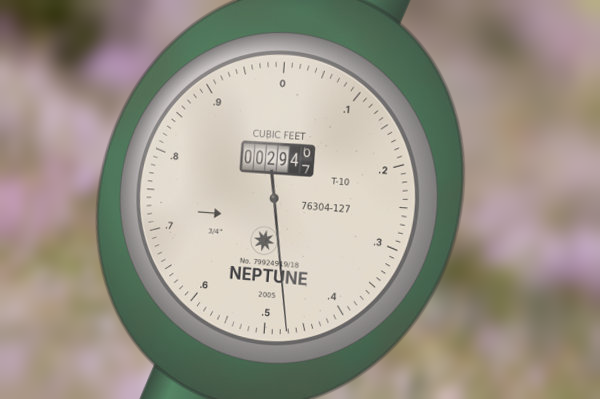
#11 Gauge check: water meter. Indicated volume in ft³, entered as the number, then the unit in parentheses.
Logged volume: 2946.47 (ft³)
